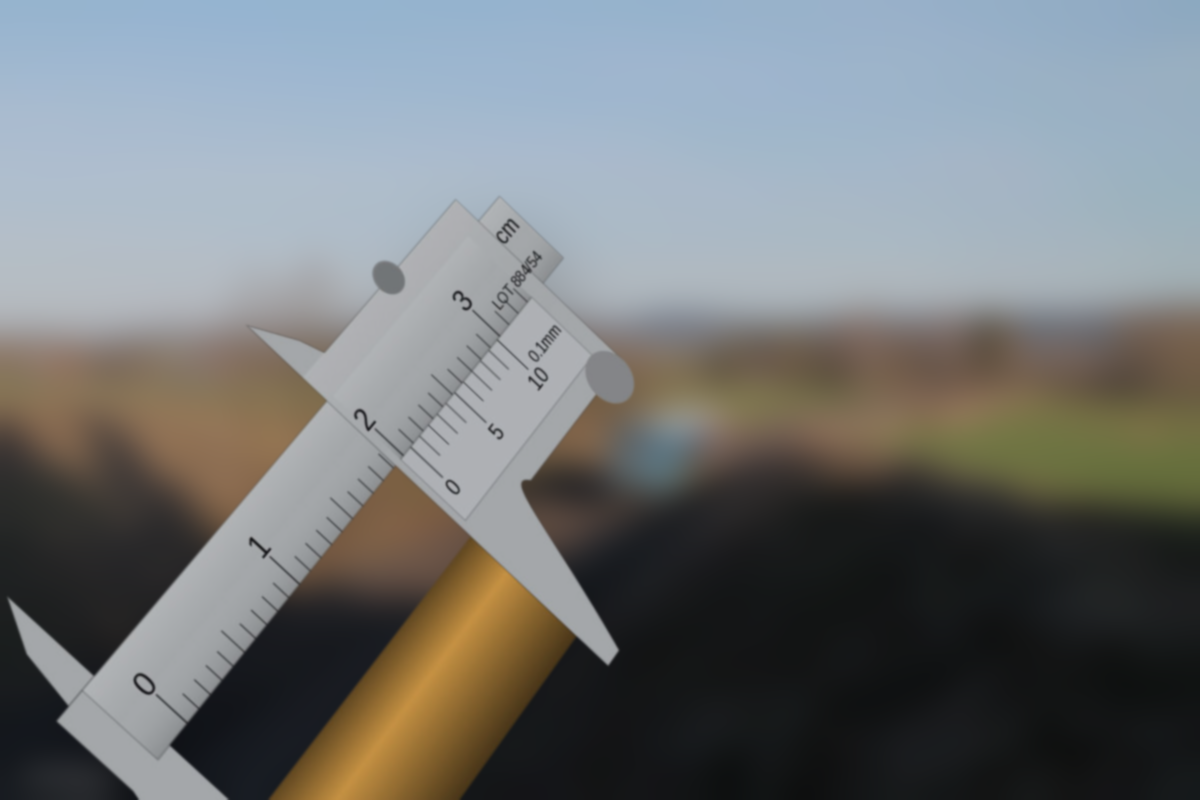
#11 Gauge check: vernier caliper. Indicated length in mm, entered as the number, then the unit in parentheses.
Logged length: 20.7 (mm)
